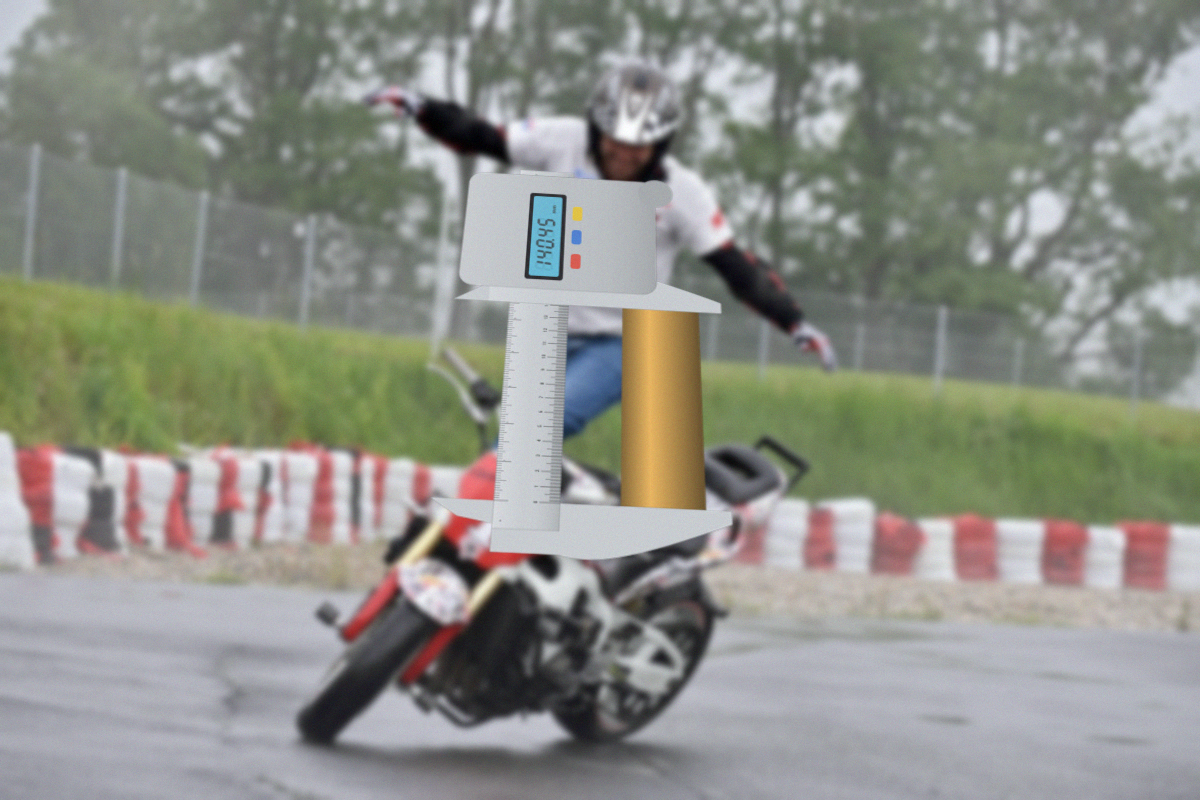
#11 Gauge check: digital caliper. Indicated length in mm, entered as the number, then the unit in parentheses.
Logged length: 140.45 (mm)
